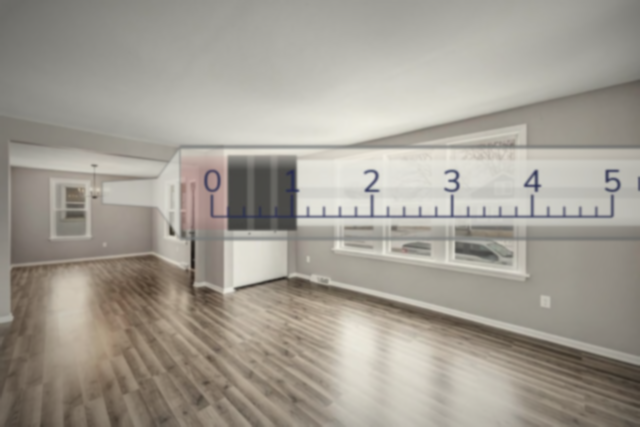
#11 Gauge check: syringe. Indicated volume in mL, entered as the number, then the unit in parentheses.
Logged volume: 0.2 (mL)
